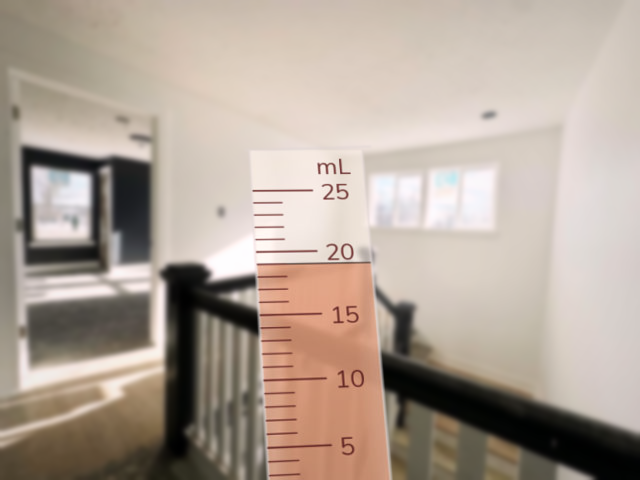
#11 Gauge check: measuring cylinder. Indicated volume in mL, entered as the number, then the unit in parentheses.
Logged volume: 19 (mL)
